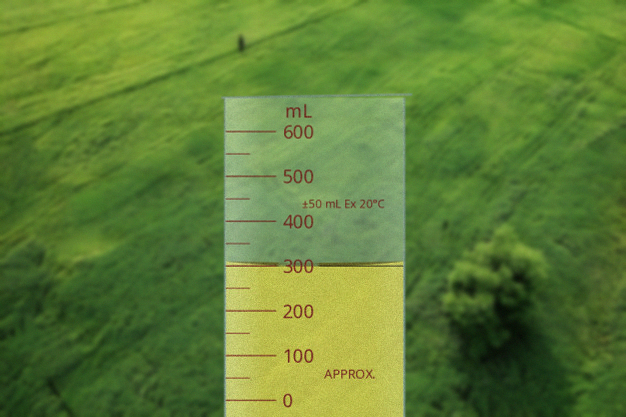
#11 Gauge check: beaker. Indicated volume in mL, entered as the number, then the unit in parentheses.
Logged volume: 300 (mL)
